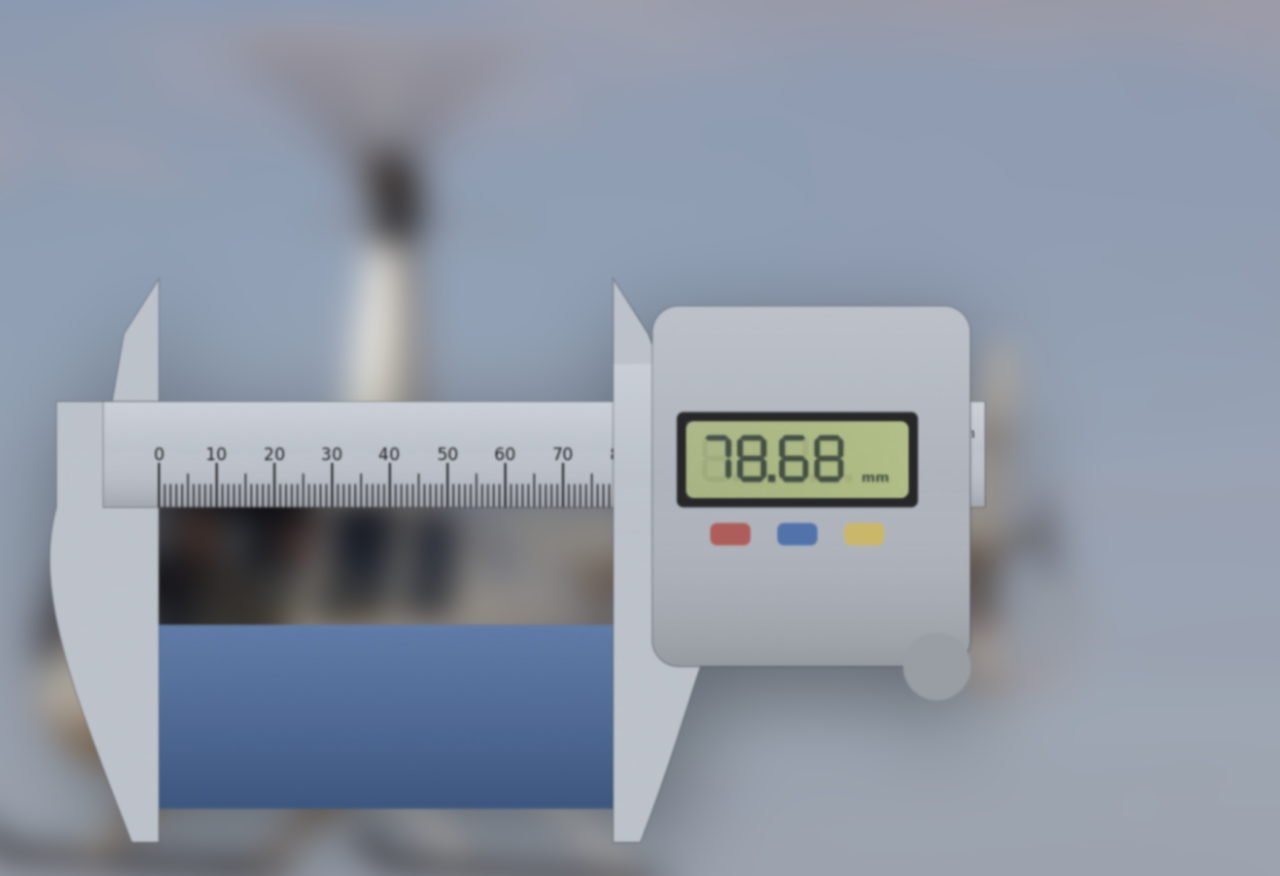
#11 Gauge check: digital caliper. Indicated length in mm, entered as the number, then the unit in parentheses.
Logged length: 78.68 (mm)
